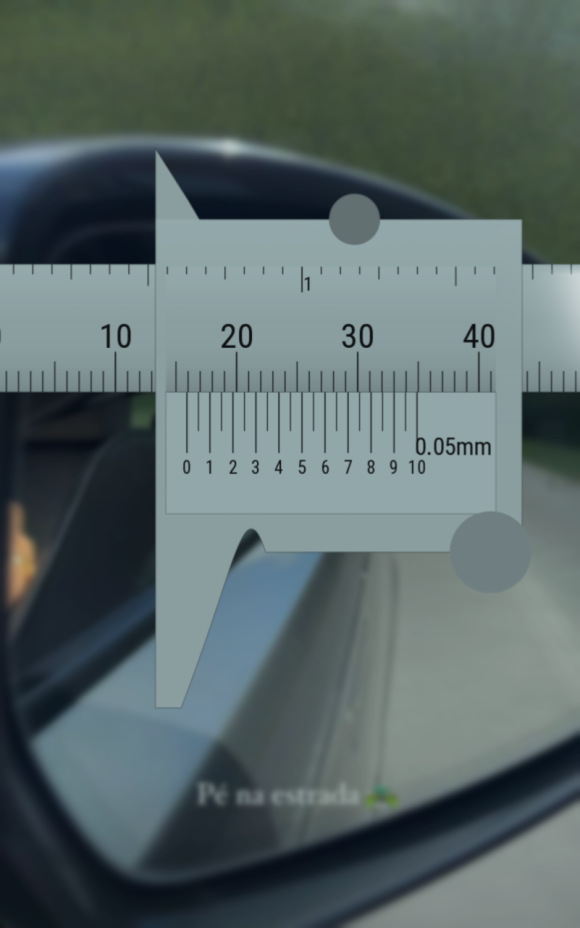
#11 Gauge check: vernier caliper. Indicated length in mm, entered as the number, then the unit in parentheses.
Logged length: 15.9 (mm)
